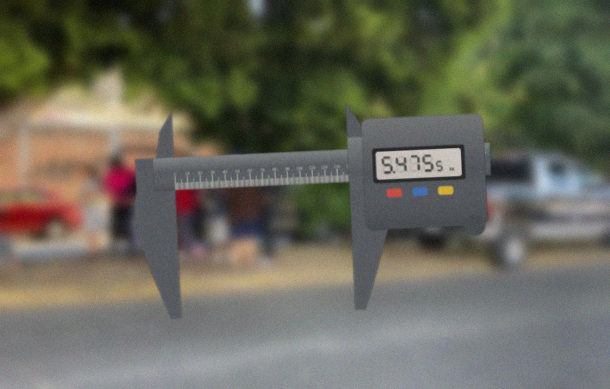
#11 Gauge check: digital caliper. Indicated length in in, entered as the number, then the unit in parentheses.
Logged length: 5.4755 (in)
